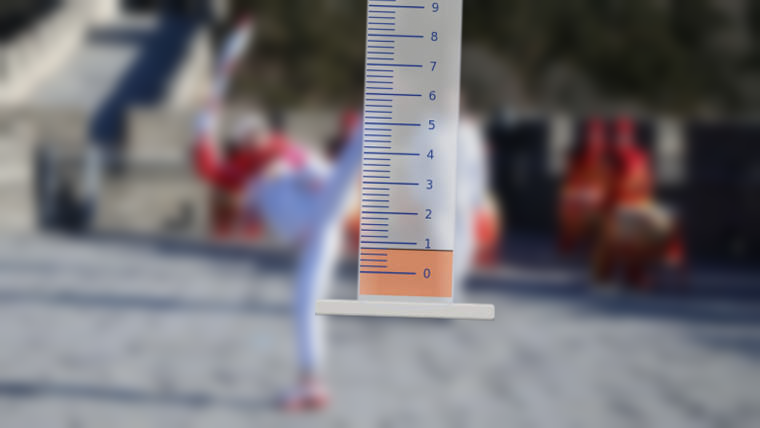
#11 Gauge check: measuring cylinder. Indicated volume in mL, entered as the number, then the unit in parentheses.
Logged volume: 0.8 (mL)
